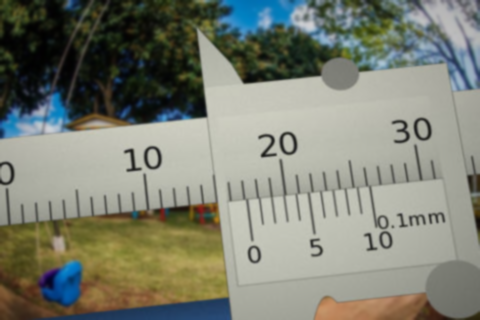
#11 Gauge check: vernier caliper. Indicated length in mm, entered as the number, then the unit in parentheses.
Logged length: 17.2 (mm)
